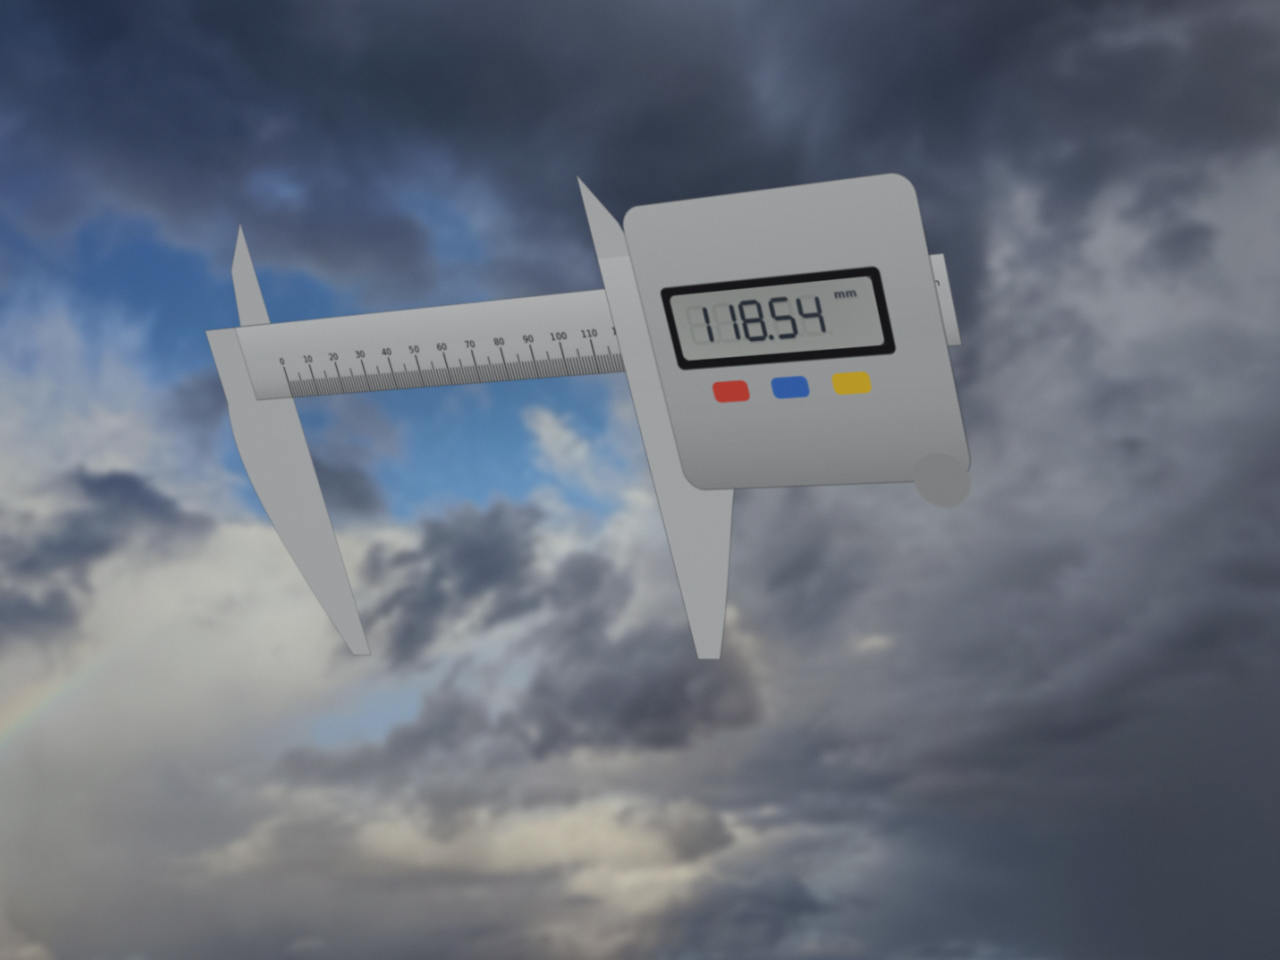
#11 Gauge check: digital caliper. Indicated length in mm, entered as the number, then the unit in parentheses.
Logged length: 118.54 (mm)
